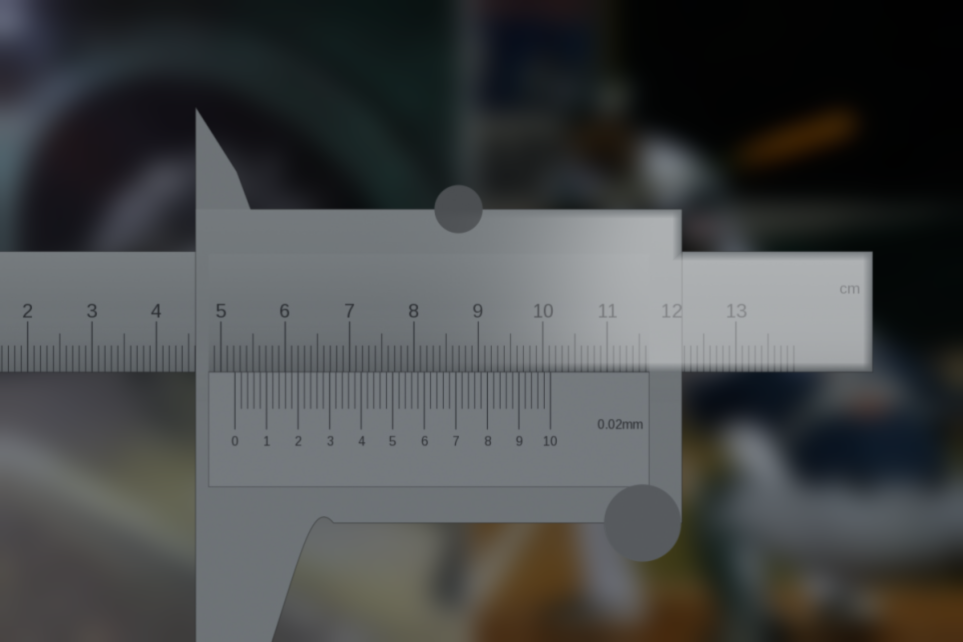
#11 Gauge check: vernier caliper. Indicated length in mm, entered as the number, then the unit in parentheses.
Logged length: 52.2 (mm)
